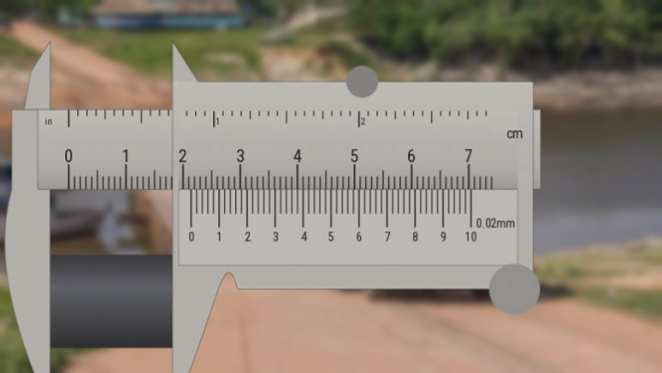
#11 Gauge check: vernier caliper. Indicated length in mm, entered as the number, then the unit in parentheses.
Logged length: 21.4 (mm)
